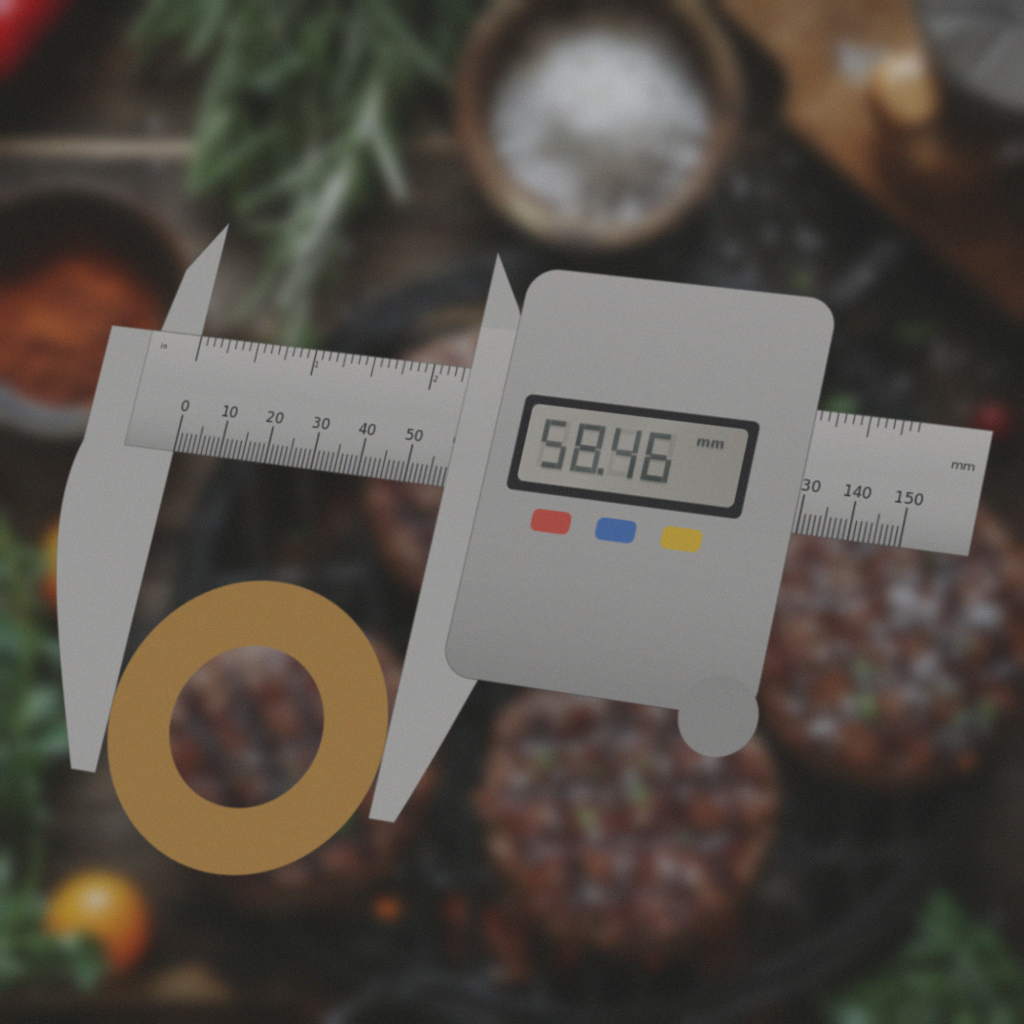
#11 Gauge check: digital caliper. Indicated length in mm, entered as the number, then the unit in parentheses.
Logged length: 58.46 (mm)
